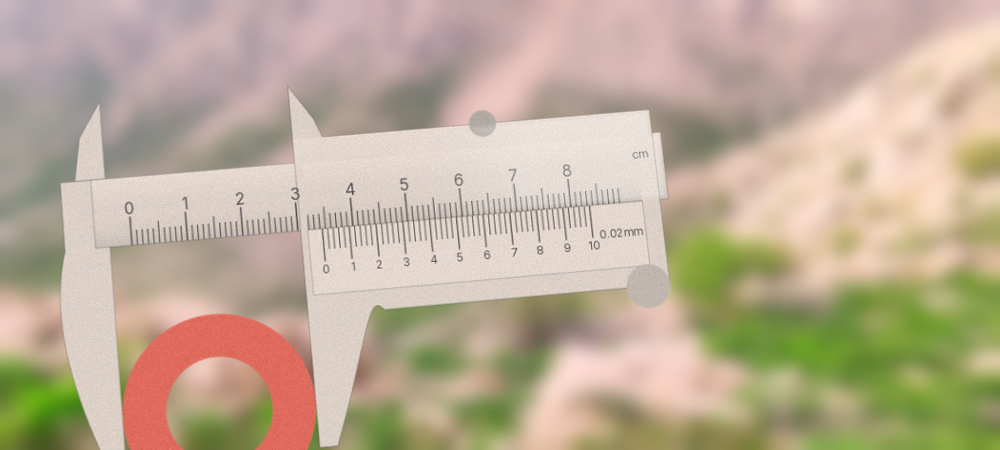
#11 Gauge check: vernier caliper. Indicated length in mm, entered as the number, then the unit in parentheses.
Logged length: 34.4 (mm)
